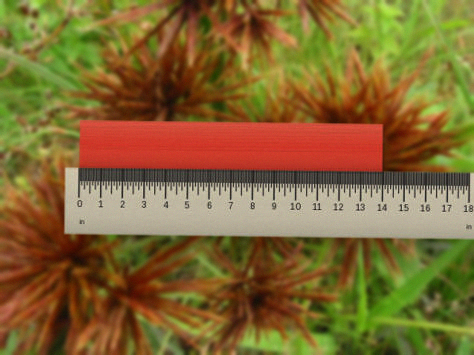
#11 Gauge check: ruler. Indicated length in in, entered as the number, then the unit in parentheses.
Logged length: 14 (in)
